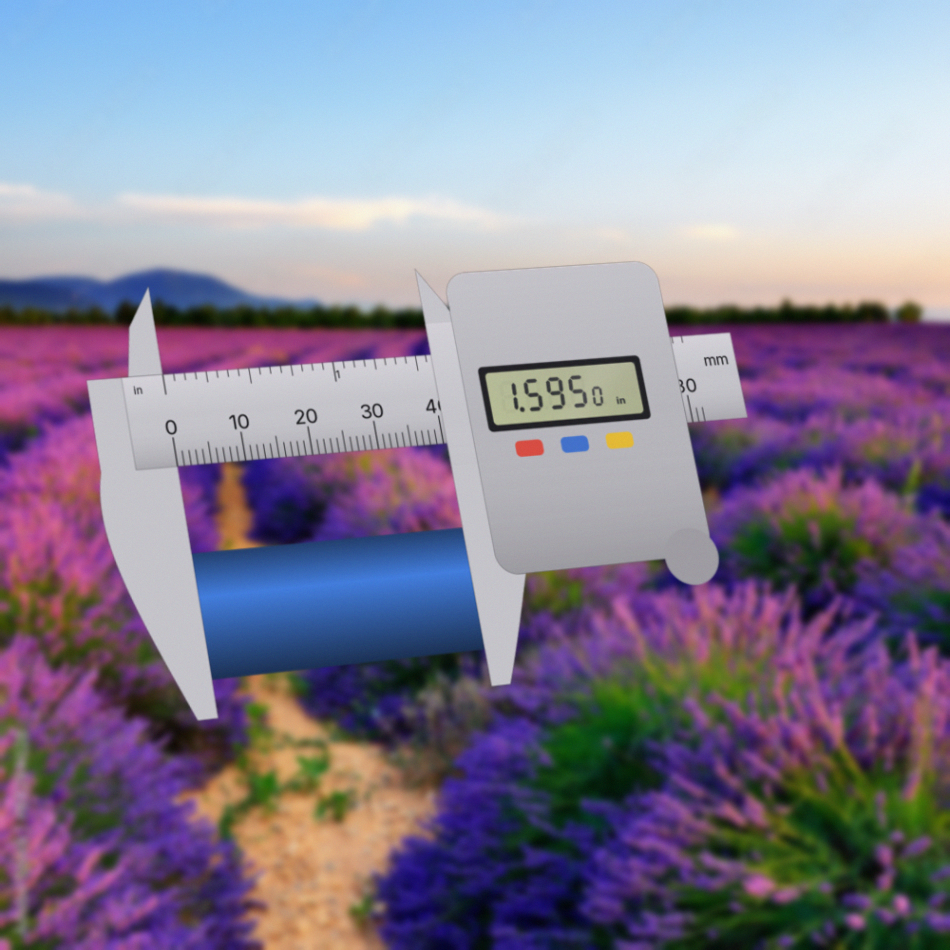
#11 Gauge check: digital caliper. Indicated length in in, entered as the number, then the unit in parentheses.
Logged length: 1.5950 (in)
